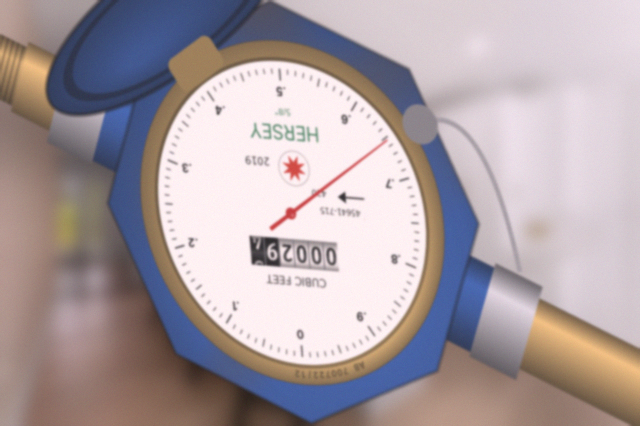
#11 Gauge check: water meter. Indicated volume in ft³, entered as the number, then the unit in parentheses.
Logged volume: 293.65 (ft³)
